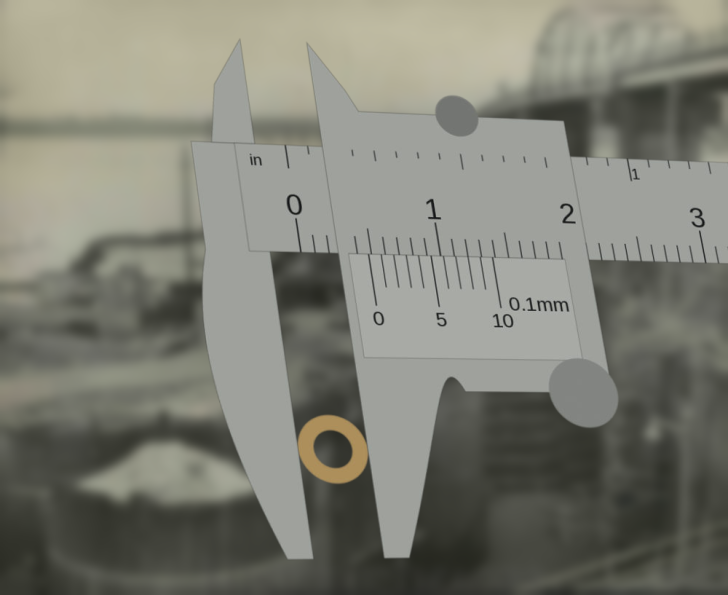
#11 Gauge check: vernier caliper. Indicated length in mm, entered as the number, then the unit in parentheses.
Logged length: 4.8 (mm)
